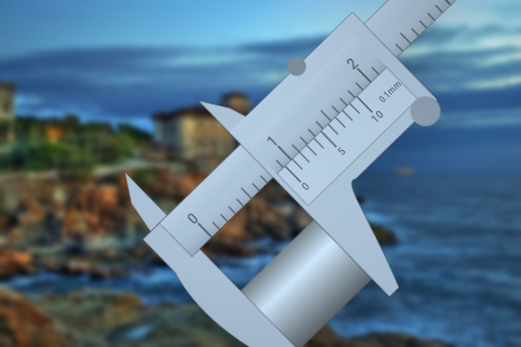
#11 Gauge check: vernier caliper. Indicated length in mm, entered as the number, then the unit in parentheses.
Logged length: 9.2 (mm)
